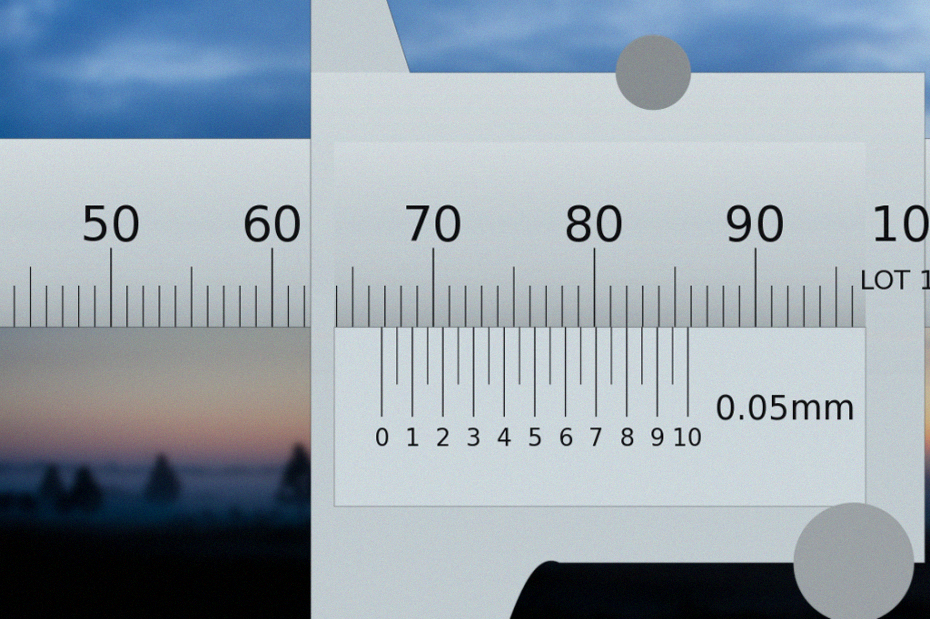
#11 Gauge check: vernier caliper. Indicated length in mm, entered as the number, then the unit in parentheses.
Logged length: 66.8 (mm)
